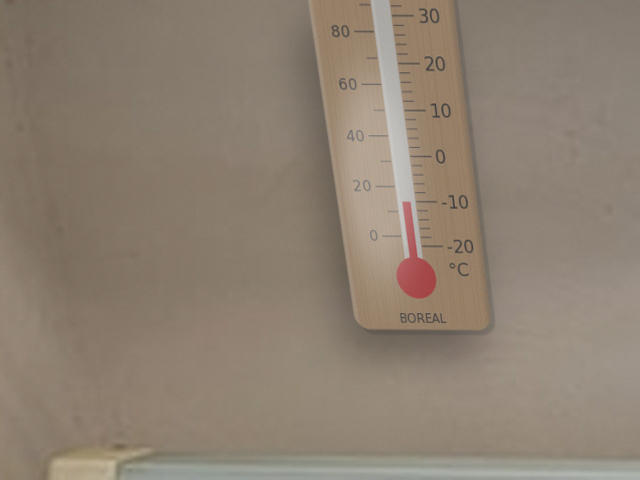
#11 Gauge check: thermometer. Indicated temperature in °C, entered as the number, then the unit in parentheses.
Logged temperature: -10 (°C)
